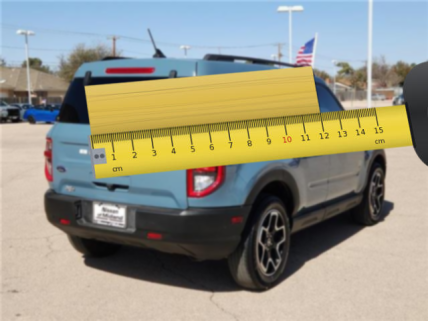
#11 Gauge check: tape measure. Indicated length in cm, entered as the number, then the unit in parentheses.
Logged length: 12 (cm)
